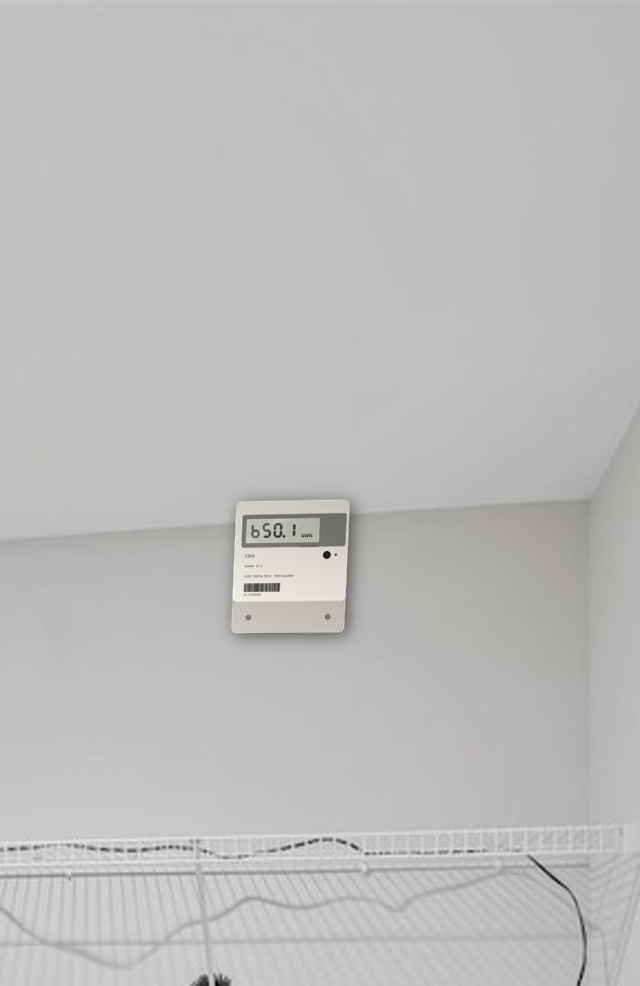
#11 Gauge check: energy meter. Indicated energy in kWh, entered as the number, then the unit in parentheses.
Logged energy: 650.1 (kWh)
